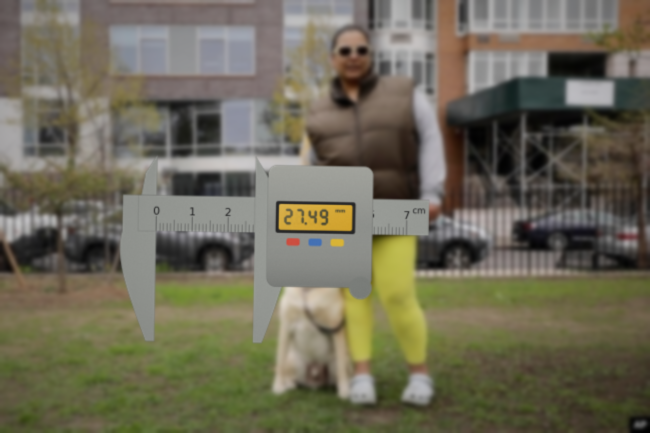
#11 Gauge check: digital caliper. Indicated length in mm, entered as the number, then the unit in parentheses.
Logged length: 27.49 (mm)
